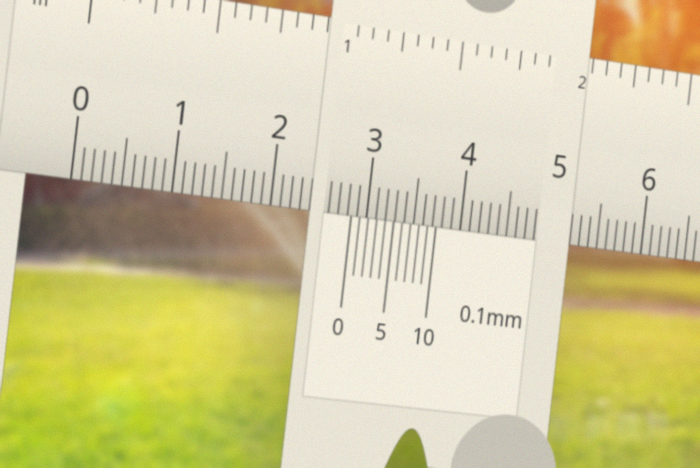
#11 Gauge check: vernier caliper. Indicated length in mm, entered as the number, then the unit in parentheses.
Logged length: 28.4 (mm)
